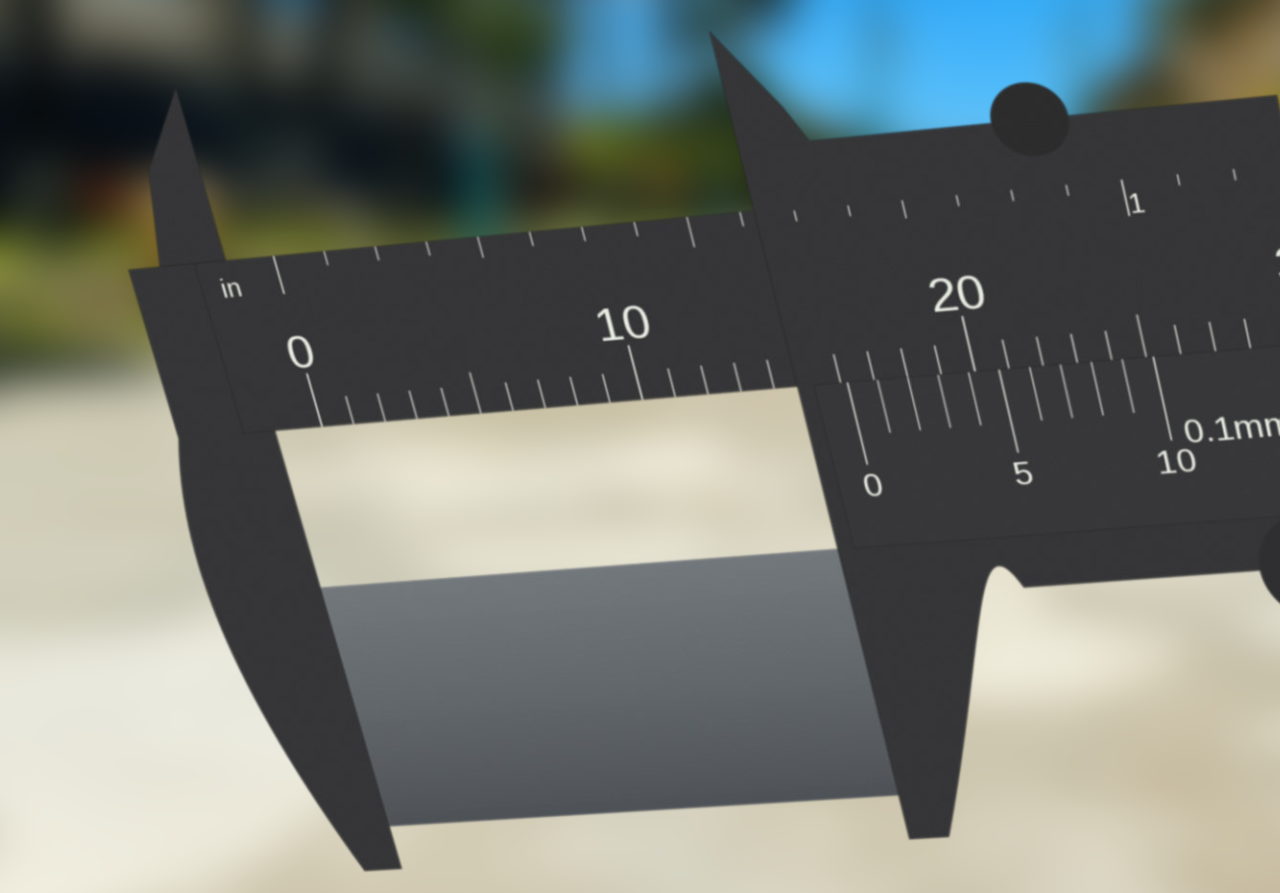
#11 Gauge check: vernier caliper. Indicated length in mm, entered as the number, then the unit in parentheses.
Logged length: 16.2 (mm)
